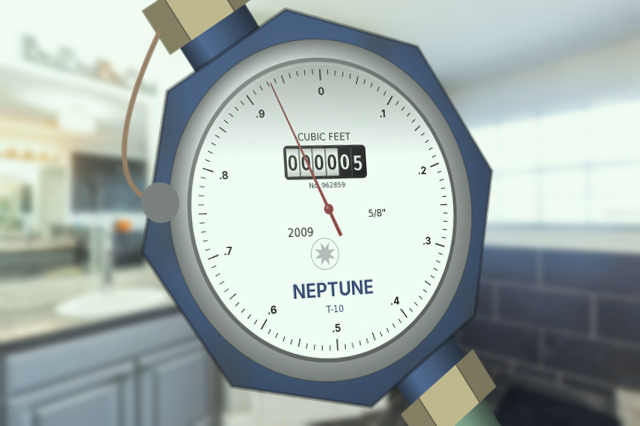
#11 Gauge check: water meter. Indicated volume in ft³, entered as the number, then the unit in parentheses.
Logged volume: 4.93 (ft³)
